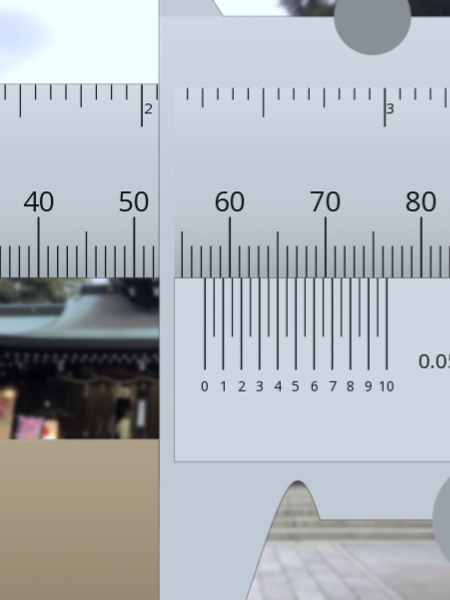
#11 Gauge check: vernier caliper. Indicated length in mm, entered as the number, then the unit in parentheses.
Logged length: 57.4 (mm)
